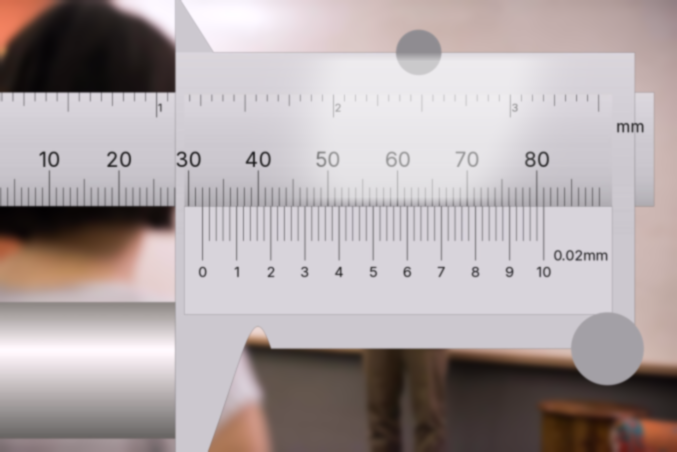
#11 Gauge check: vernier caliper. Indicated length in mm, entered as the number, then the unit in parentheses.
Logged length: 32.0 (mm)
